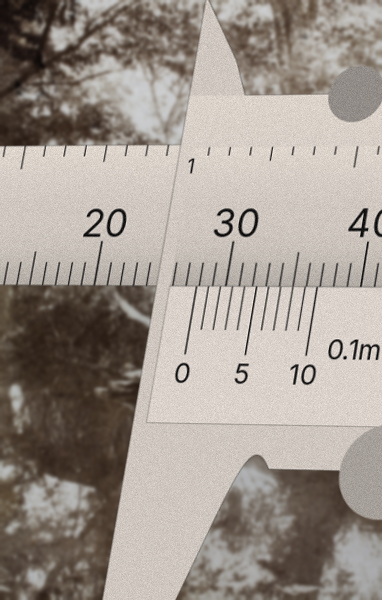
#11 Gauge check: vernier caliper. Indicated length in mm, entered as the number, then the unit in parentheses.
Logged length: 27.8 (mm)
